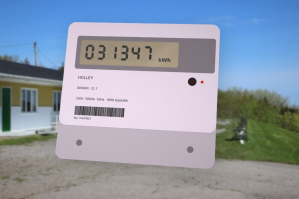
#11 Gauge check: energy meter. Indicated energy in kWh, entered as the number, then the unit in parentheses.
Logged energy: 31347 (kWh)
